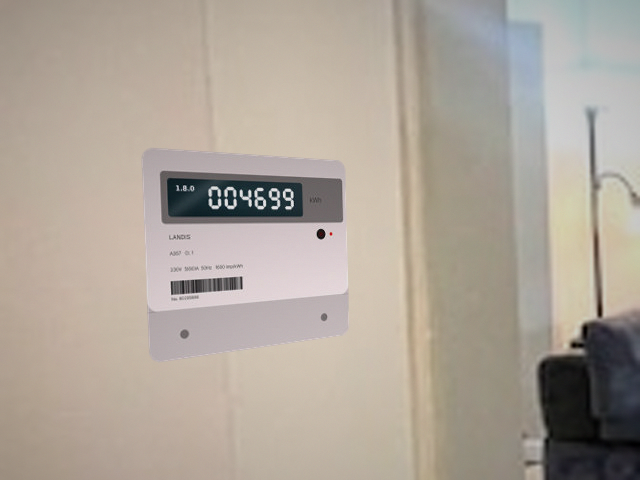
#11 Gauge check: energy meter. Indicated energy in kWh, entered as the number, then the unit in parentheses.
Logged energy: 4699 (kWh)
